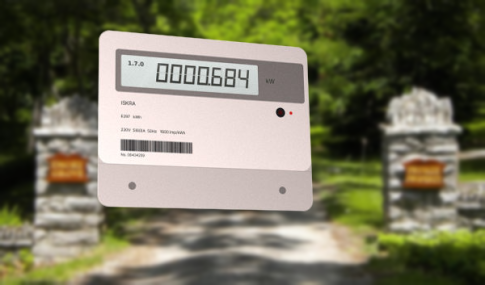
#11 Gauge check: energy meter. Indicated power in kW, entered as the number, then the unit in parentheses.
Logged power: 0.684 (kW)
